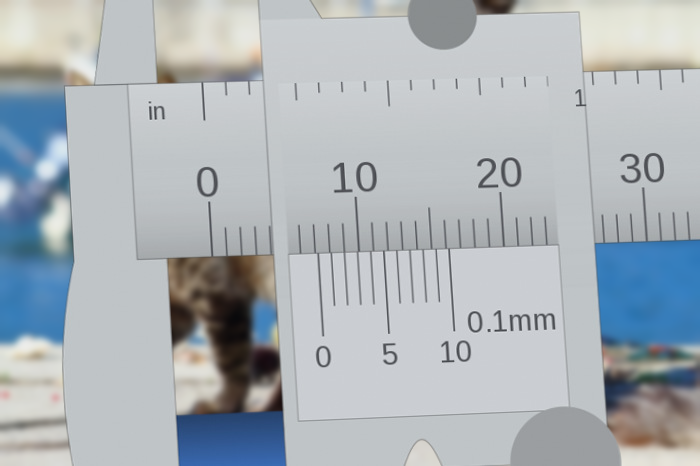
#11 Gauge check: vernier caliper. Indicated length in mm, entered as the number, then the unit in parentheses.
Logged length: 7.2 (mm)
